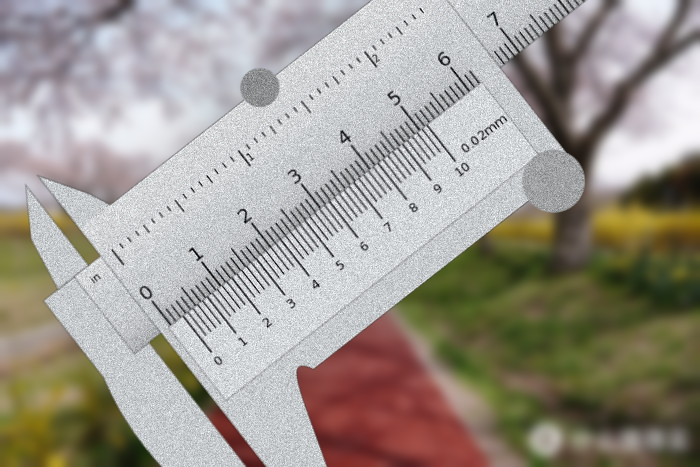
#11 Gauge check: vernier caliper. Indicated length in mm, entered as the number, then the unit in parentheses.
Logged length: 2.4 (mm)
